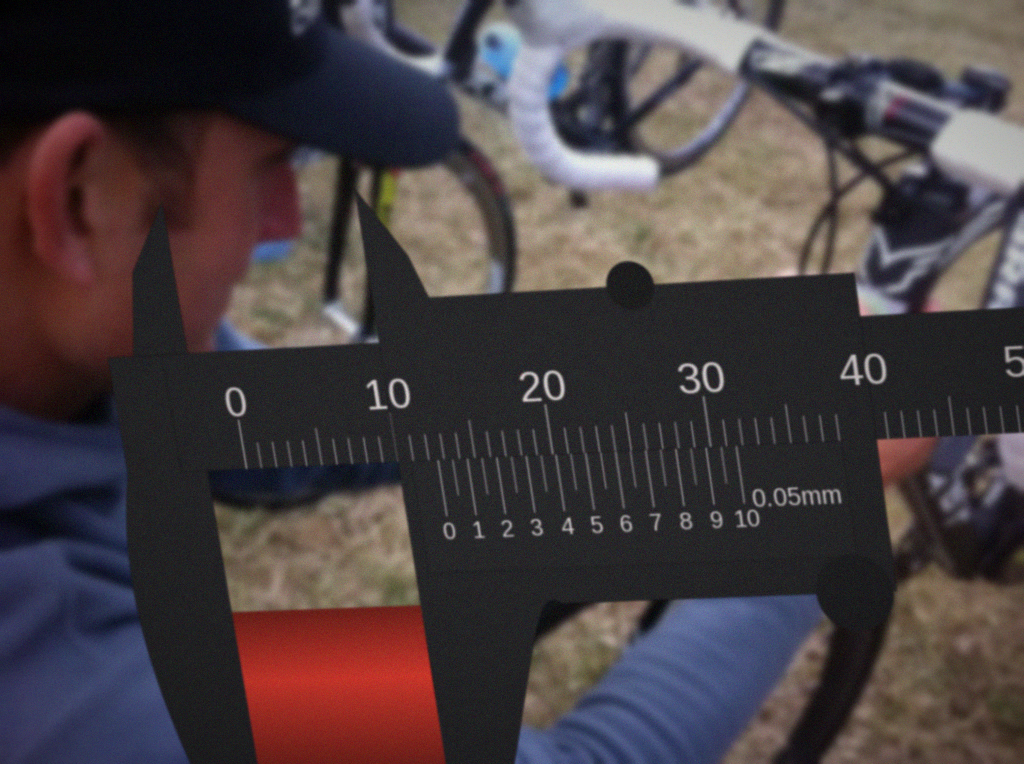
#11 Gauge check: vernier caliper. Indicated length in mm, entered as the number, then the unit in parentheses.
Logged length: 12.6 (mm)
